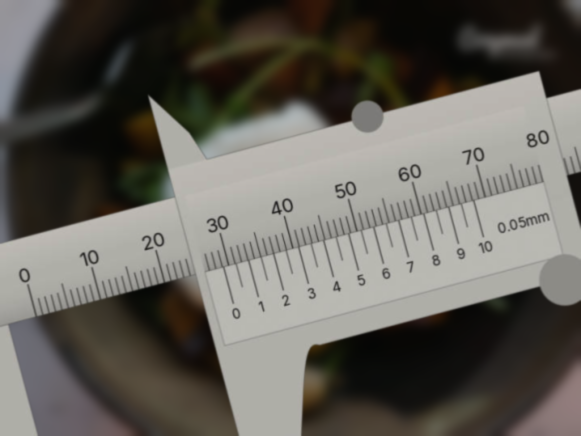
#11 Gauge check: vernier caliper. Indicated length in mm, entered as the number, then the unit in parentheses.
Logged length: 29.2 (mm)
